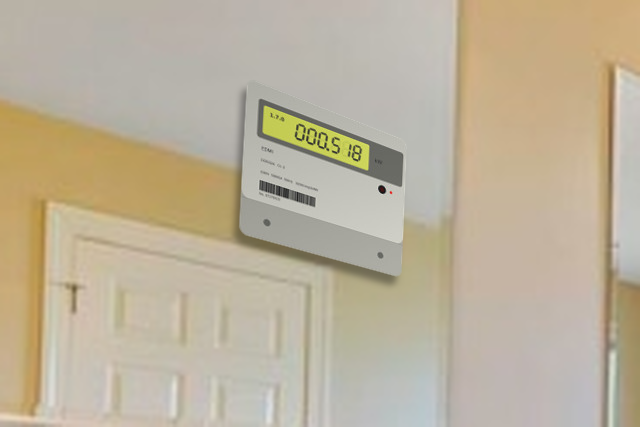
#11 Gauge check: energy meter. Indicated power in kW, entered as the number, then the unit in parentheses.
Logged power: 0.518 (kW)
